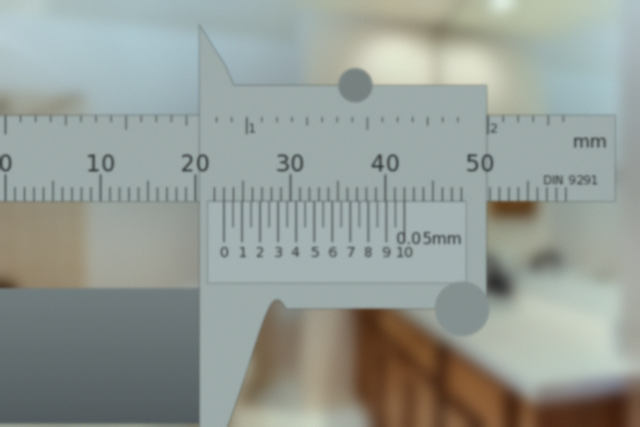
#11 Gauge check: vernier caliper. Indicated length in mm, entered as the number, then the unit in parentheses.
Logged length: 23.0 (mm)
